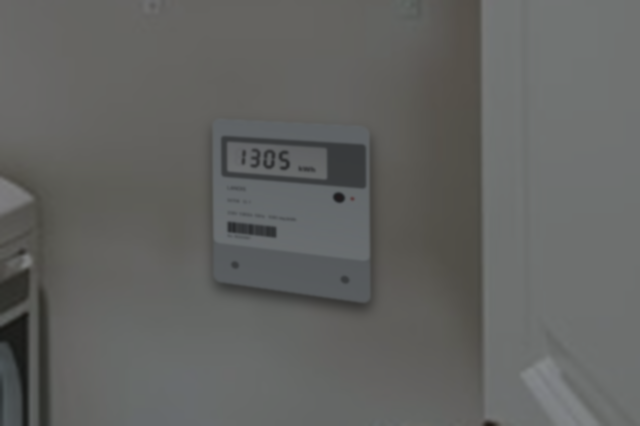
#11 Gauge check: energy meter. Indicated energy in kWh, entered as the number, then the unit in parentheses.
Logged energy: 1305 (kWh)
